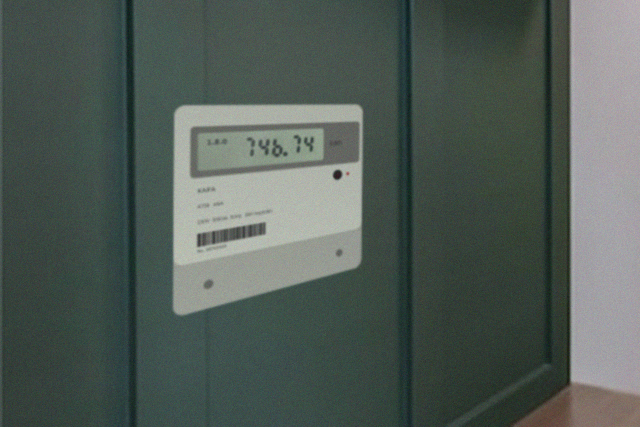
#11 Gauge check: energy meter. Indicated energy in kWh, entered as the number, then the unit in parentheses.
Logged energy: 746.74 (kWh)
